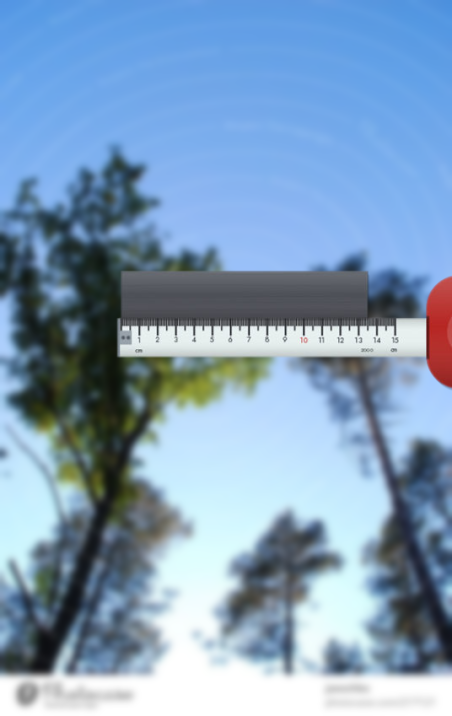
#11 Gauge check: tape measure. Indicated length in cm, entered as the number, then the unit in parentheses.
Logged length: 13.5 (cm)
